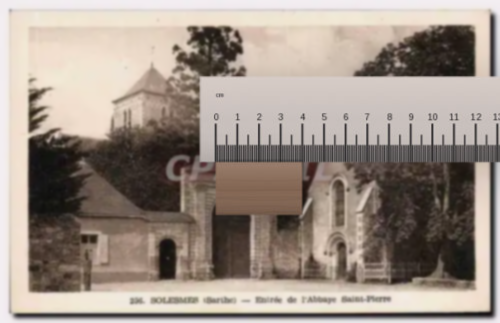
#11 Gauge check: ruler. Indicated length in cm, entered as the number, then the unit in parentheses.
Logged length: 4 (cm)
